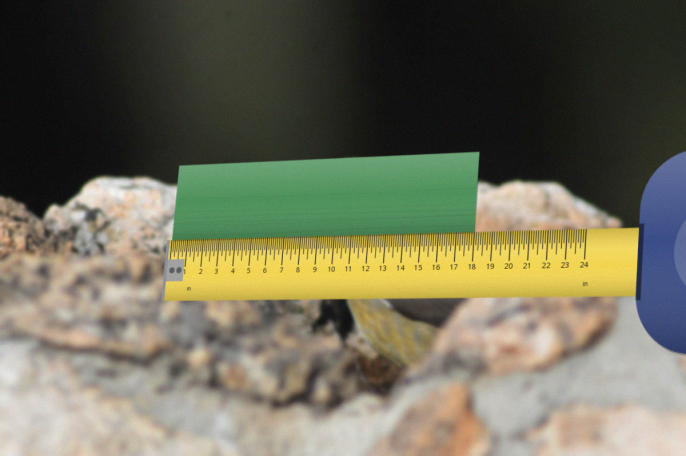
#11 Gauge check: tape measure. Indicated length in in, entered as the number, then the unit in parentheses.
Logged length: 18 (in)
